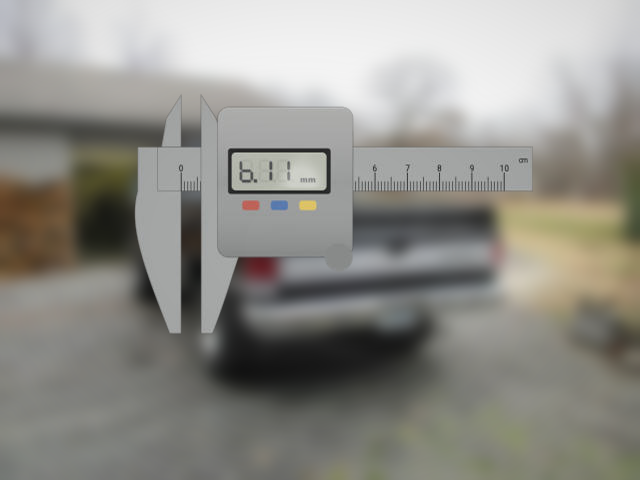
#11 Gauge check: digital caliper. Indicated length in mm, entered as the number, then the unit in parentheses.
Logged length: 6.11 (mm)
